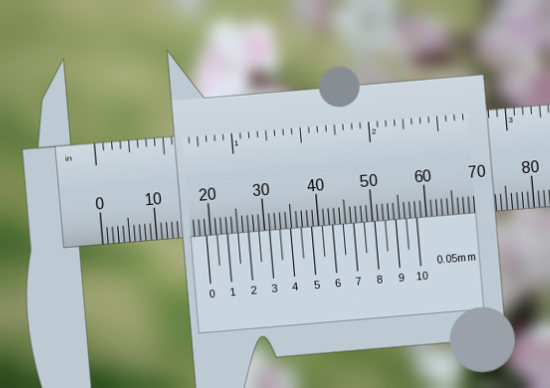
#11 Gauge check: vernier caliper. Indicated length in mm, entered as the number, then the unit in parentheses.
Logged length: 19.2 (mm)
